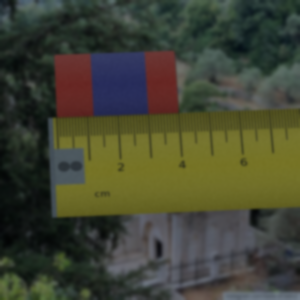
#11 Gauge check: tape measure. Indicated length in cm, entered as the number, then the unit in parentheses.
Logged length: 4 (cm)
